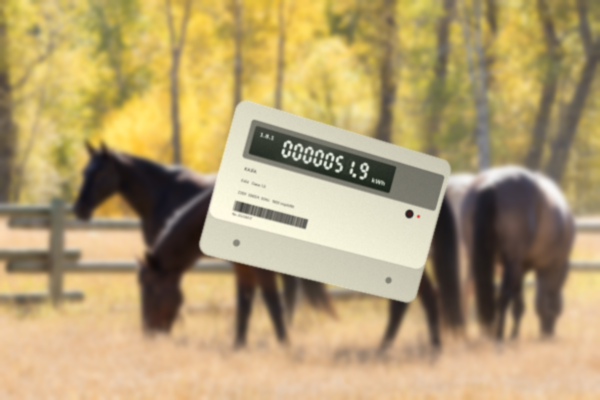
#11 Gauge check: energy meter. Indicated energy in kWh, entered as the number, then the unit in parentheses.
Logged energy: 51.9 (kWh)
